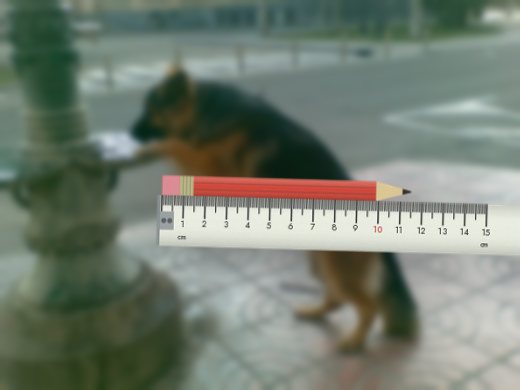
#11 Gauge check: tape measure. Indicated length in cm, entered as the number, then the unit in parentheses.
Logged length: 11.5 (cm)
